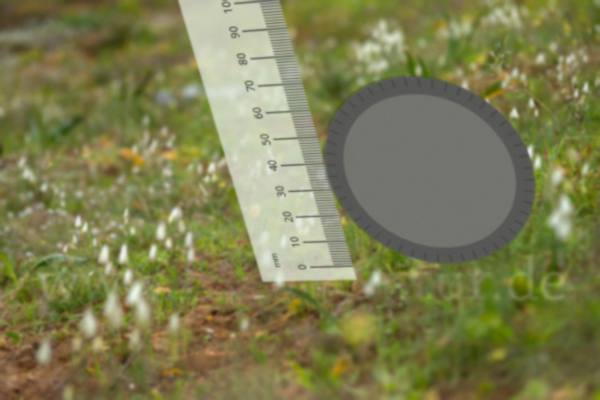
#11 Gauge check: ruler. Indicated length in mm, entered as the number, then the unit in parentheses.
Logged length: 70 (mm)
